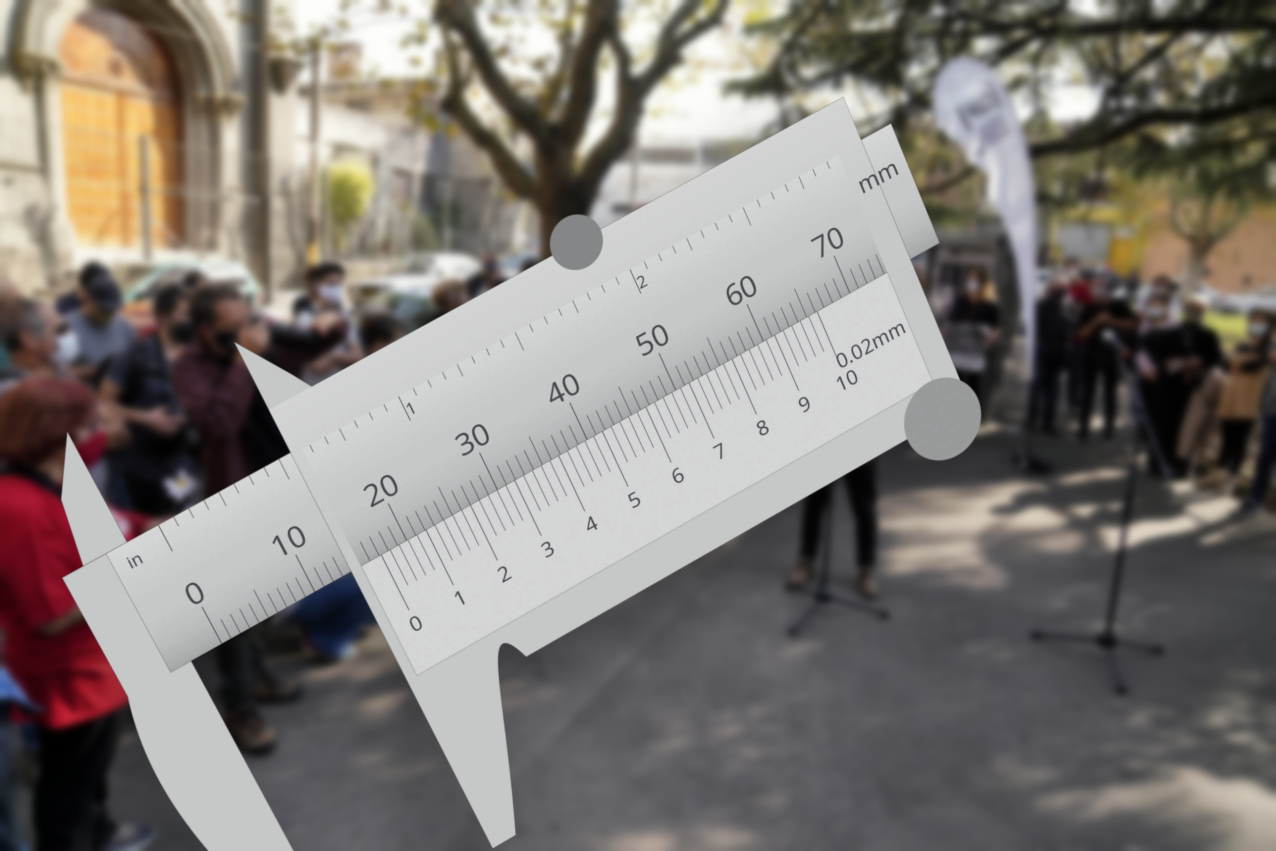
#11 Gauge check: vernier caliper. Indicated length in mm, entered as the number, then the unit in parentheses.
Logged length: 17.2 (mm)
